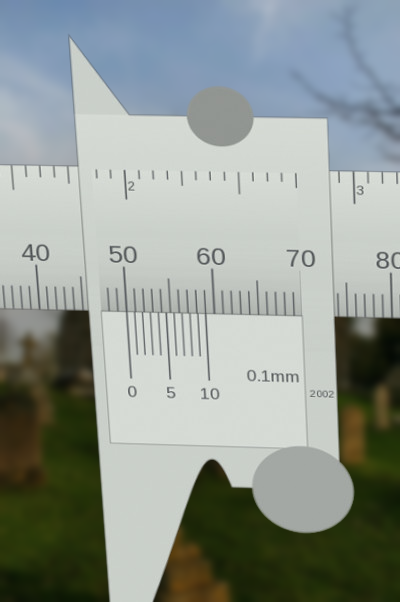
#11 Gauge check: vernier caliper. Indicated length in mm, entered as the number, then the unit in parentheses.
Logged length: 50.0 (mm)
